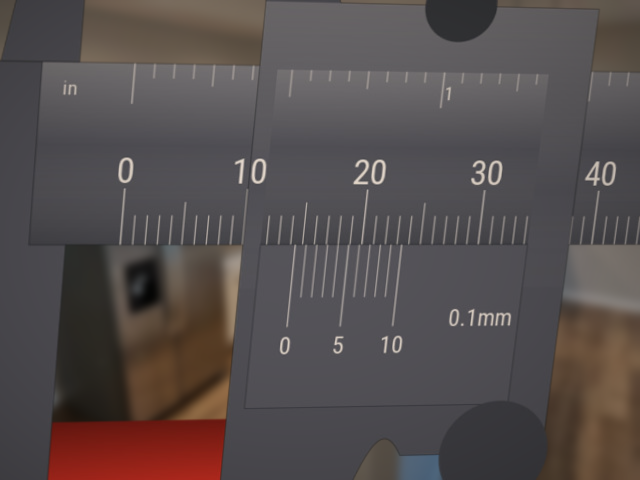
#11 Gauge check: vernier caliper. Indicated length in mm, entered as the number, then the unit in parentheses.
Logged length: 14.4 (mm)
